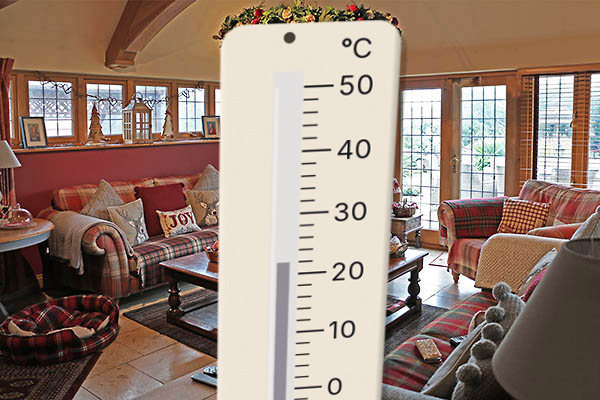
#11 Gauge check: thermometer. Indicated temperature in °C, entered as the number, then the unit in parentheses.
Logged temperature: 22 (°C)
